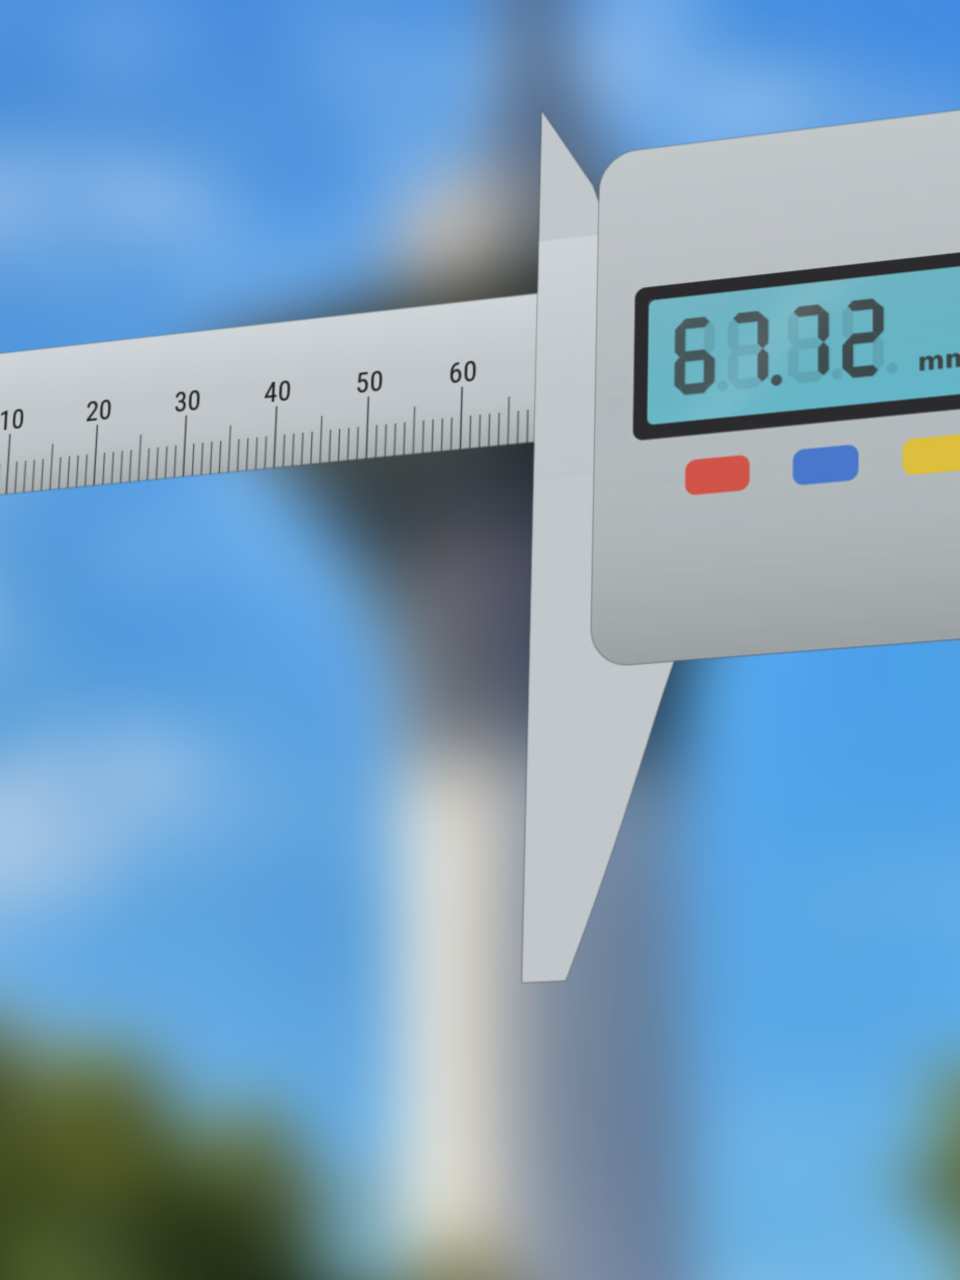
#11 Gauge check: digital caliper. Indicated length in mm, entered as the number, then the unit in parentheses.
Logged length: 67.72 (mm)
